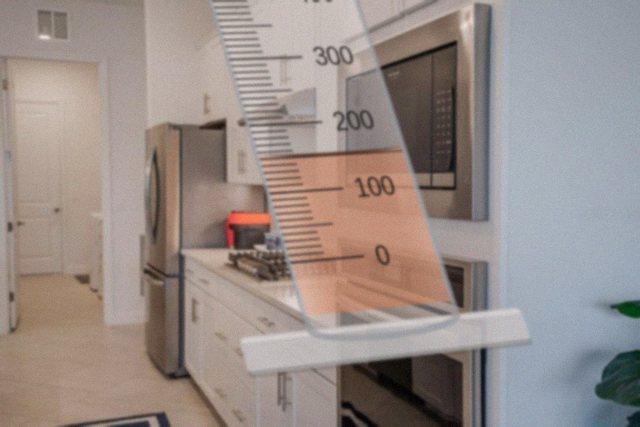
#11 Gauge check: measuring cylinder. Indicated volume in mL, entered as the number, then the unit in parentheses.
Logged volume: 150 (mL)
